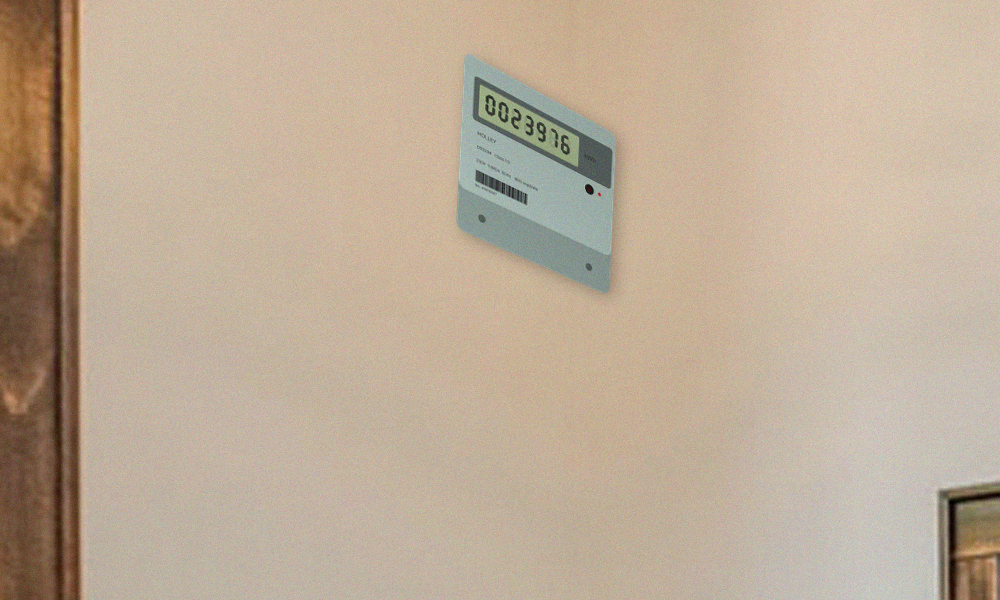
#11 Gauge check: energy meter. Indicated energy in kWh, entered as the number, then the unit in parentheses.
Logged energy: 23976 (kWh)
